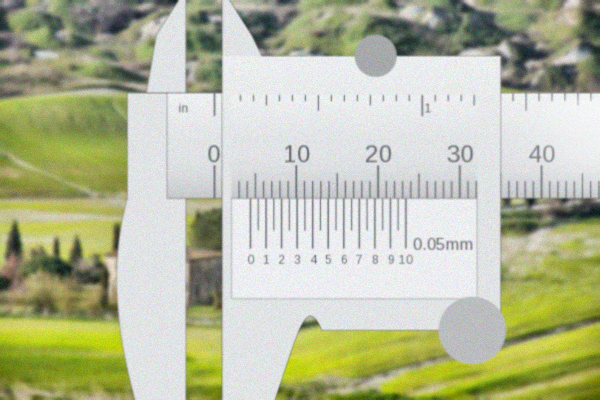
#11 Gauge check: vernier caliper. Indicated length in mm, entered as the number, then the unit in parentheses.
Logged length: 4.4 (mm)
